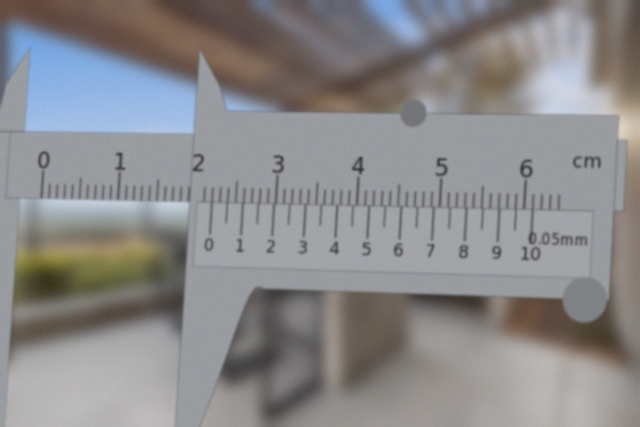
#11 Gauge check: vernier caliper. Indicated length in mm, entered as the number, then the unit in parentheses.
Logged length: 22.0 (mm)
